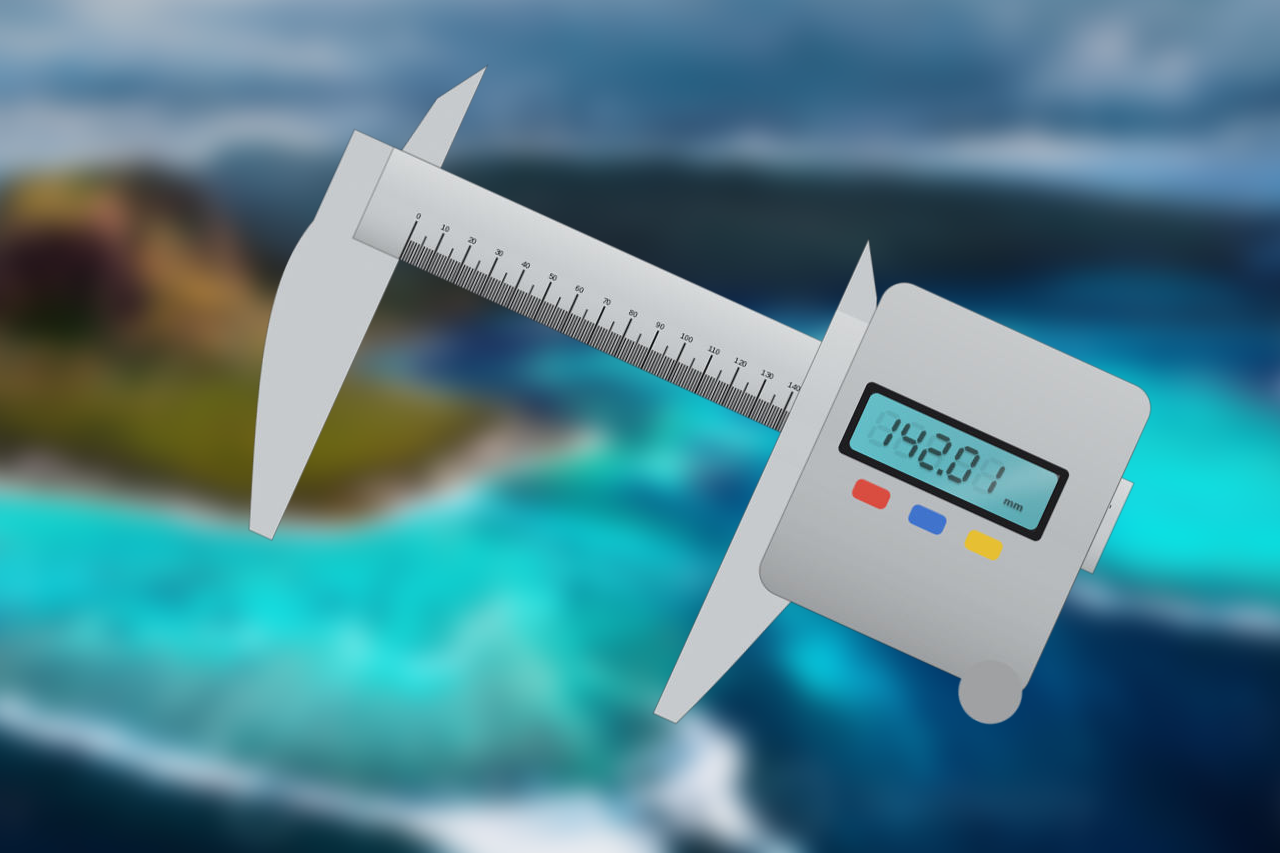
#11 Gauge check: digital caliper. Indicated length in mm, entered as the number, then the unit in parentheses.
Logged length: 142.01 (mm)
